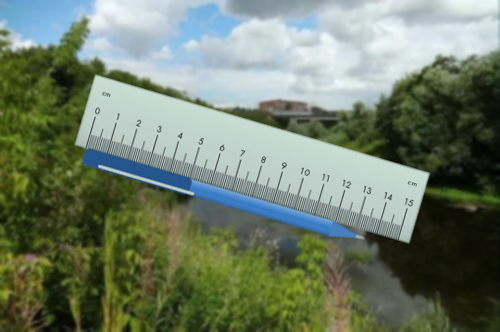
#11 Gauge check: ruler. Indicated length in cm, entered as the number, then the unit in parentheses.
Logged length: 13.5 (cm)
